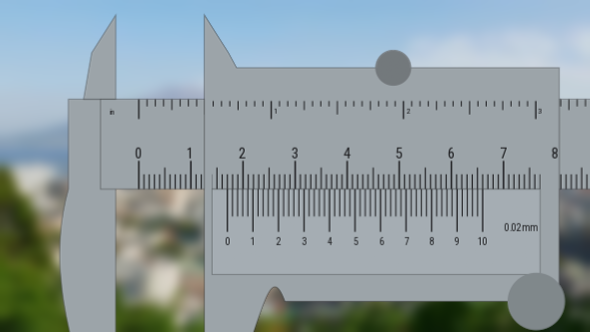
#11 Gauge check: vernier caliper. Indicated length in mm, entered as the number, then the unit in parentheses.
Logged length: 17.0 (mm)
